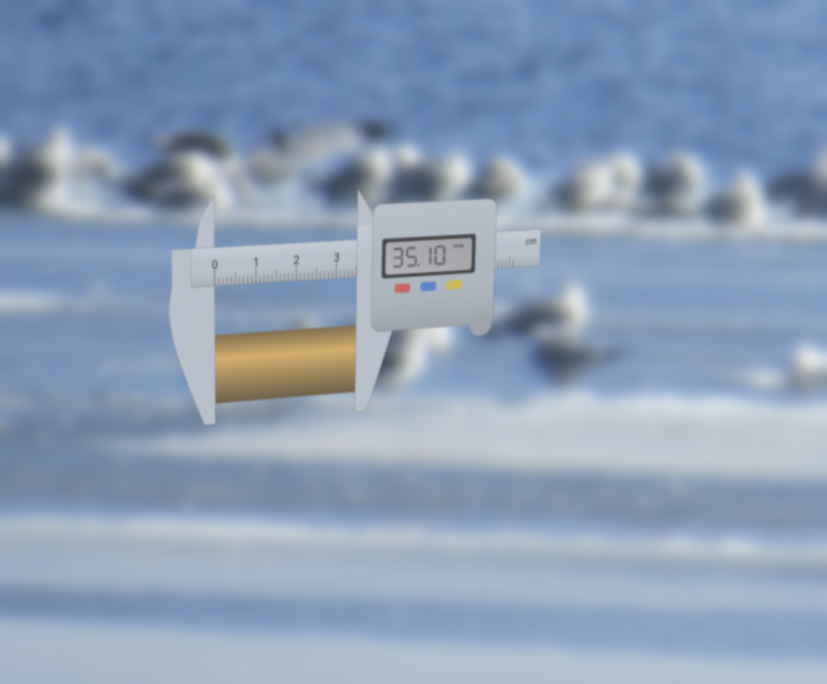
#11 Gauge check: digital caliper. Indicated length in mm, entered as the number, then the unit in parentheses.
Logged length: 35.10 (mm)
